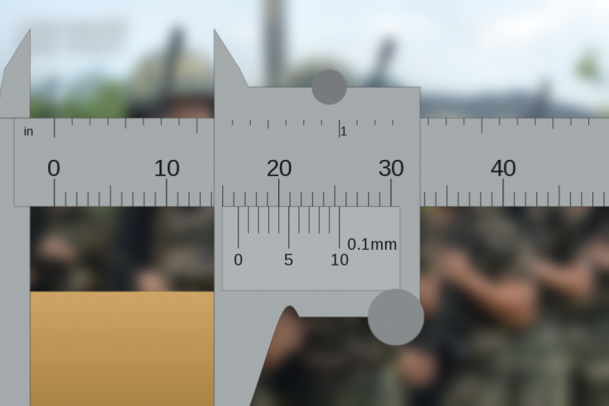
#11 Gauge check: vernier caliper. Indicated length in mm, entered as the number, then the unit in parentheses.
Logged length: 16.4 (mm)
